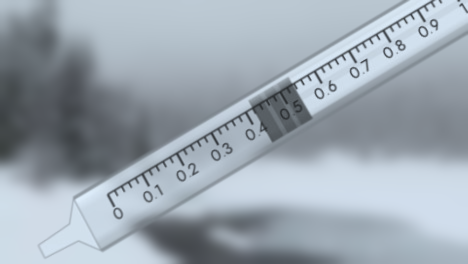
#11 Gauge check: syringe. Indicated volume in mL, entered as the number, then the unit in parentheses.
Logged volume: 0.42 (mL)
